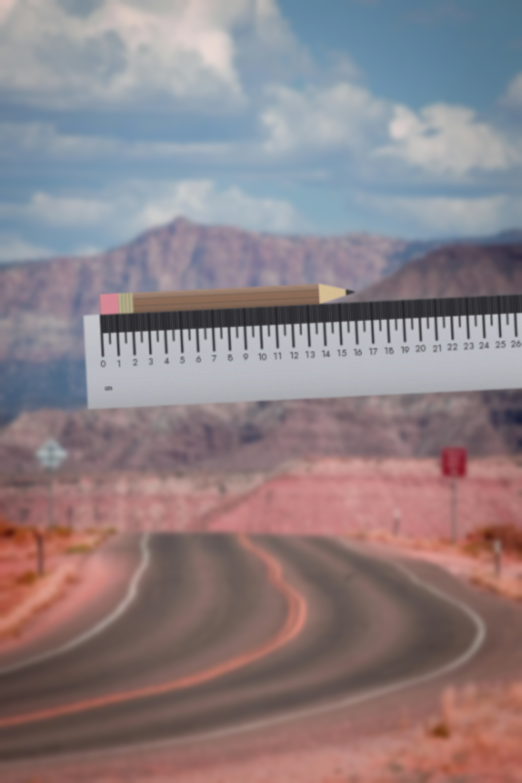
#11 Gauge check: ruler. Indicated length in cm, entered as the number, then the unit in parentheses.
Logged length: 16 (cm)
